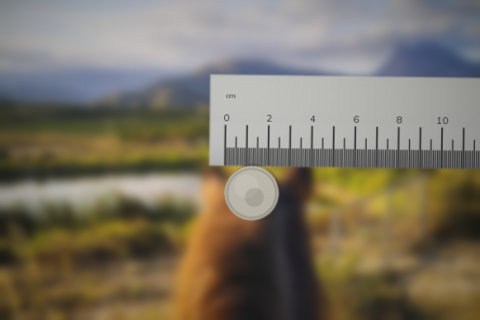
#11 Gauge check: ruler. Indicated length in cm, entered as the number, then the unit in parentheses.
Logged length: 2.5 (cm)
